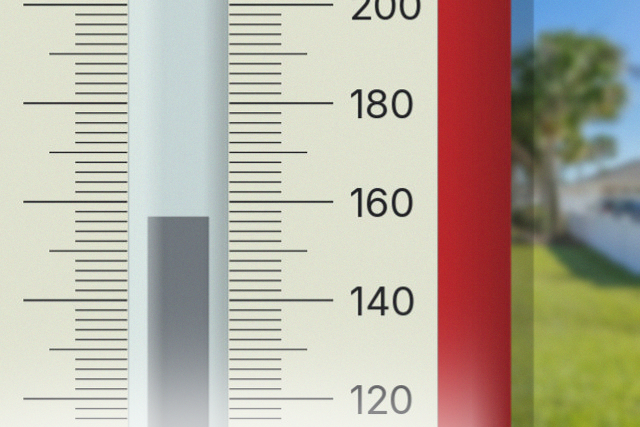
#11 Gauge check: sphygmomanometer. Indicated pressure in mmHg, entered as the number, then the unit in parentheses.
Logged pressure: 157 (mmHg)
